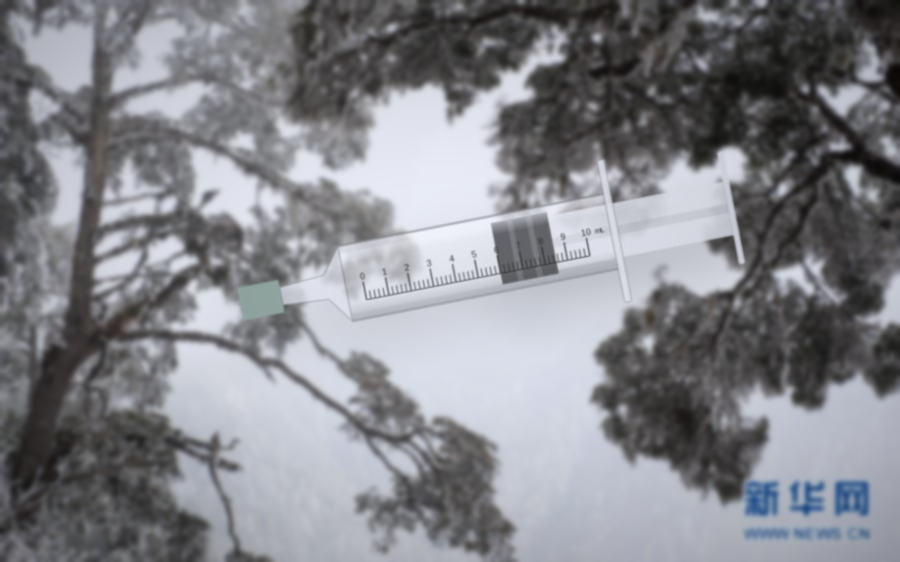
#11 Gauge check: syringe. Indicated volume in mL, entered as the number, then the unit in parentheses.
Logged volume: 6 (mL)
